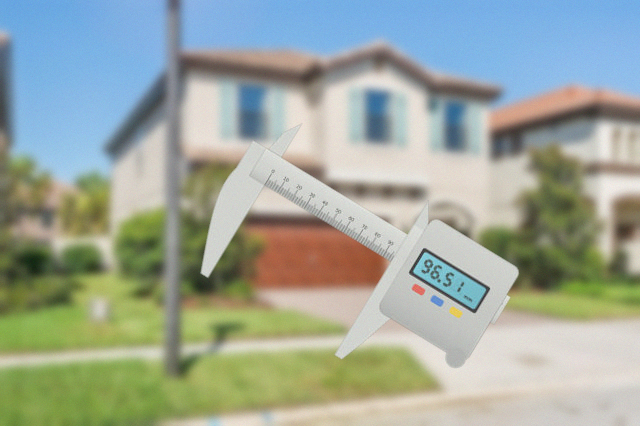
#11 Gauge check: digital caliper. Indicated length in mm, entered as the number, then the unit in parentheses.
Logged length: 96.51 (mm)
